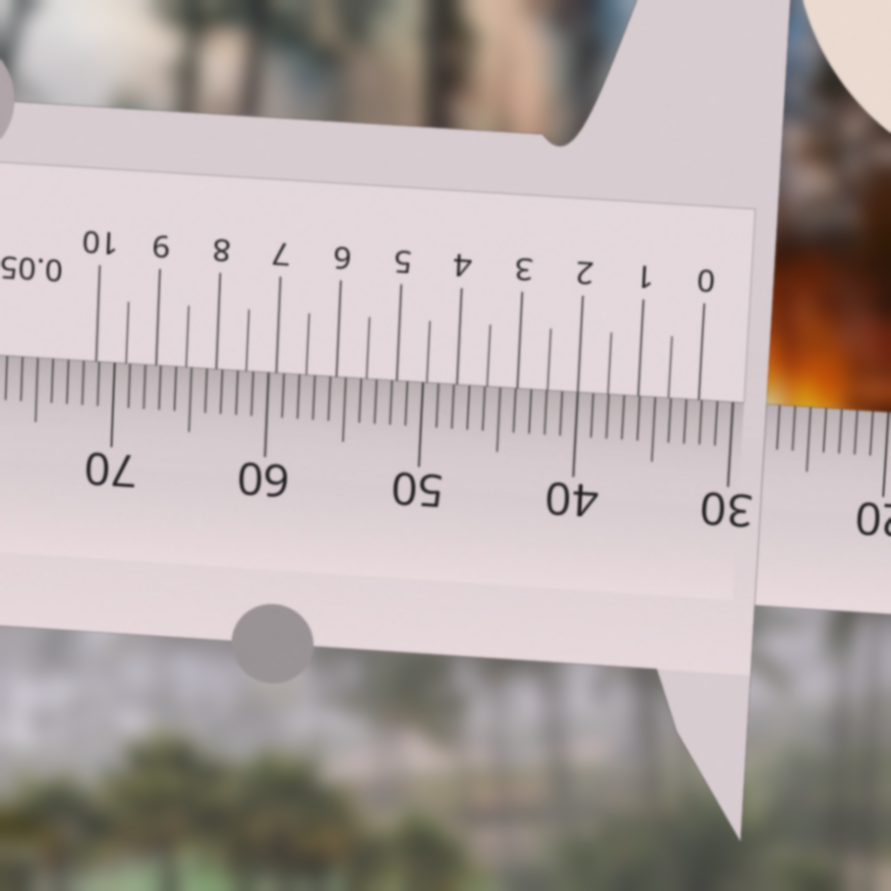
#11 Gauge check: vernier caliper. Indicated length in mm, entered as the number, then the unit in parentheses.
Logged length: 32.2 (mm)
